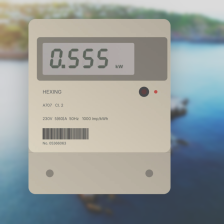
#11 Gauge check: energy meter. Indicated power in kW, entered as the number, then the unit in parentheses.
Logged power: 0.555 (kW)
